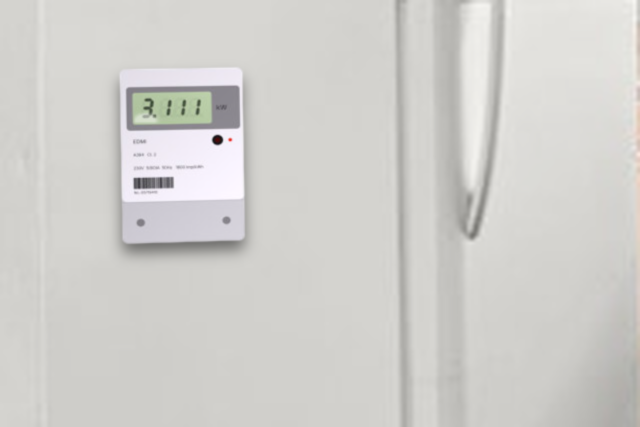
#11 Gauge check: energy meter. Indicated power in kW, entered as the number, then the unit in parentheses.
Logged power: 3.111 (kW)
